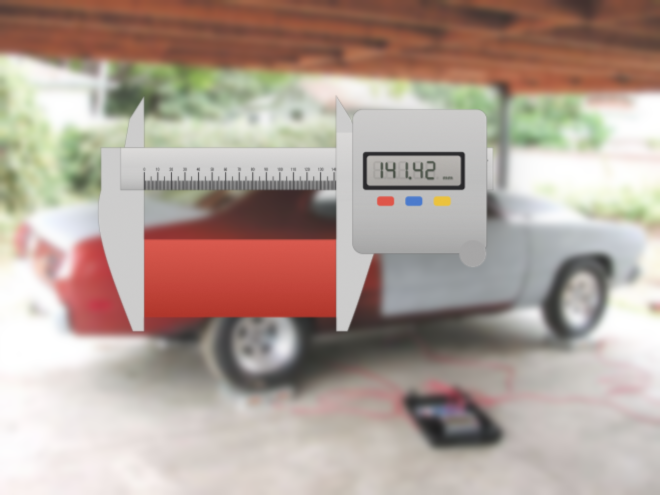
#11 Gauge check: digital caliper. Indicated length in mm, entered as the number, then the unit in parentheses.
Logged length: 141.42 (mm)
